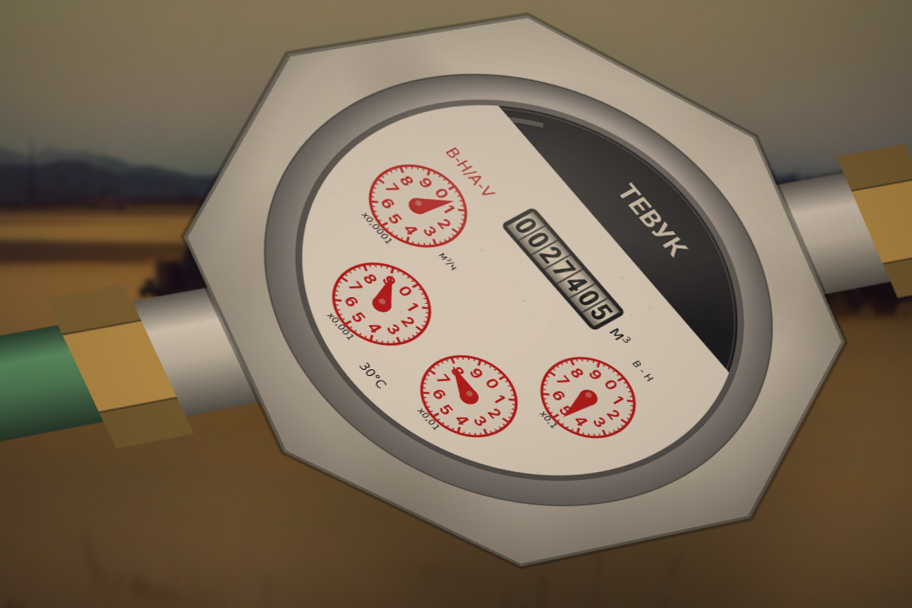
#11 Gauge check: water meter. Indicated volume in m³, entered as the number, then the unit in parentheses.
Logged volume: 27405.4790 (m³)
